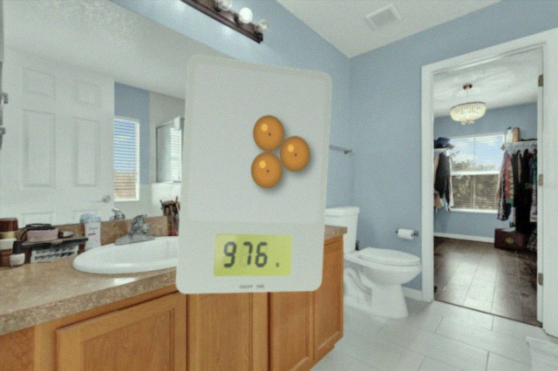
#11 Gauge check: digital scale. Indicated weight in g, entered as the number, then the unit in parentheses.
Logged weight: 976 (g)
